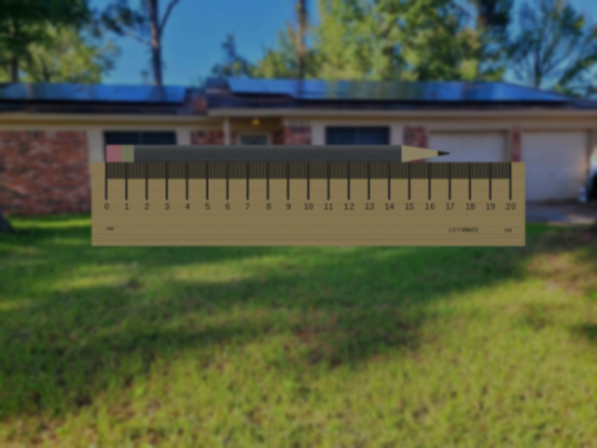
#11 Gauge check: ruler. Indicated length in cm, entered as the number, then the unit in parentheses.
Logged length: 17 (cm)
